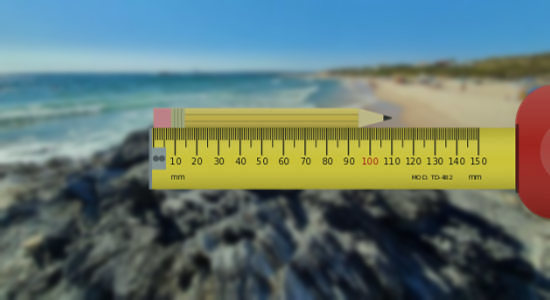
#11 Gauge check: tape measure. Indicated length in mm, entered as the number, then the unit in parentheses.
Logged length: 110 (mm)
